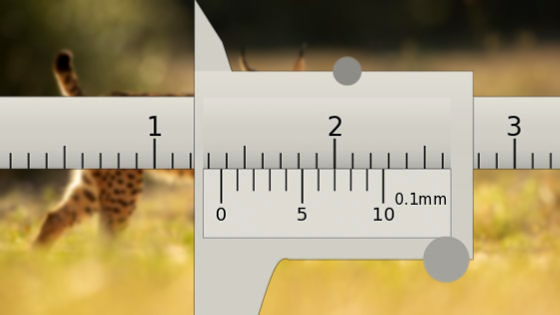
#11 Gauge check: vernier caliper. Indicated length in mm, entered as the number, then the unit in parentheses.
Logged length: 13.7 (mm)
